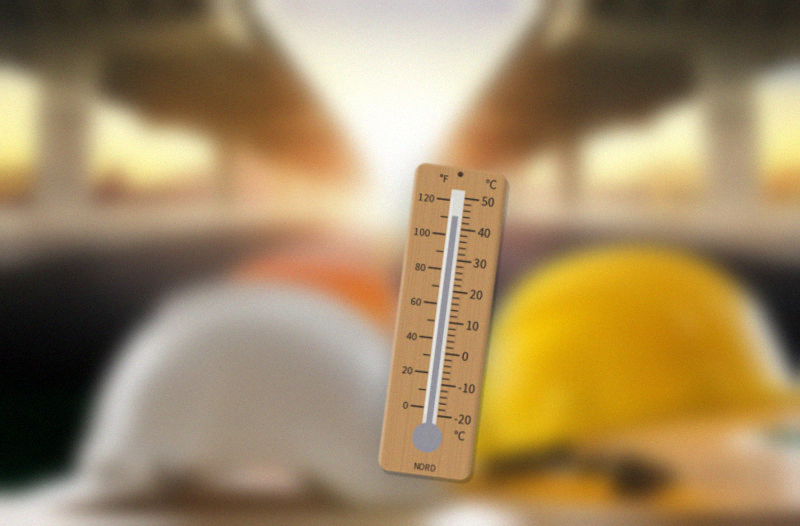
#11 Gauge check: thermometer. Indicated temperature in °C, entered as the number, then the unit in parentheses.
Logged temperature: 44 (°C)
